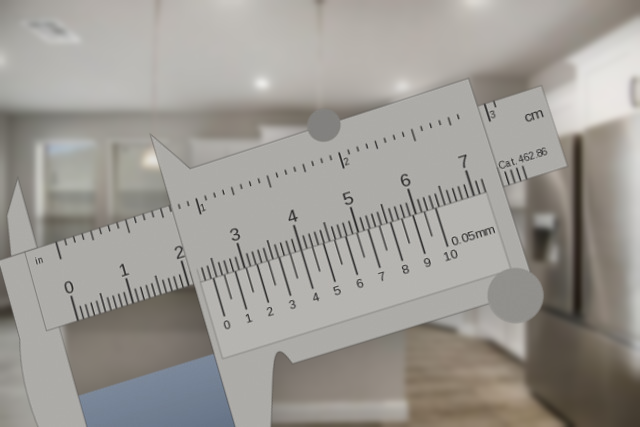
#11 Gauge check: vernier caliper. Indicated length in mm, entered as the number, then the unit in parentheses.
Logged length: 24.4 (mm)
